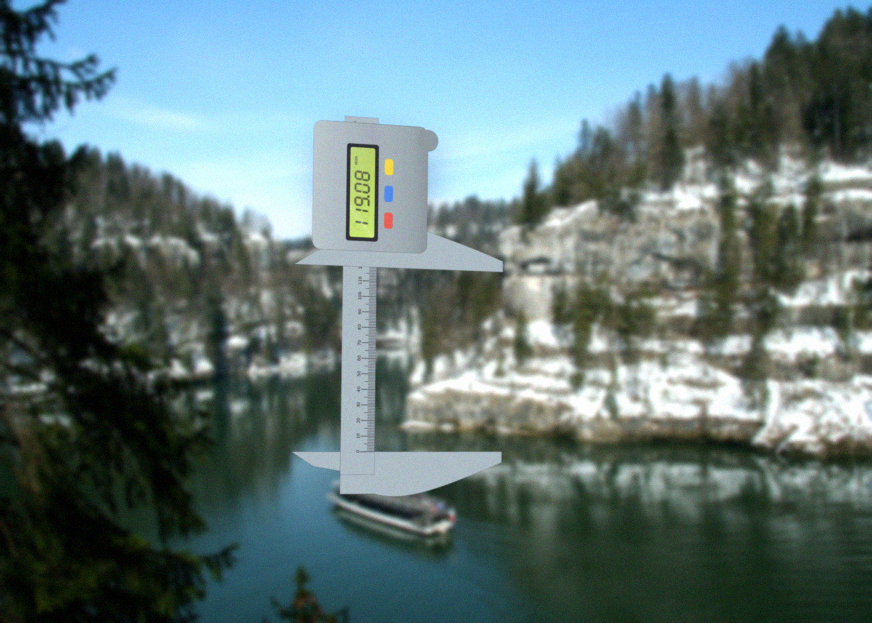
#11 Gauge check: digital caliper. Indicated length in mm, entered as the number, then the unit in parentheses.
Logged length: 119.08 (mm)
